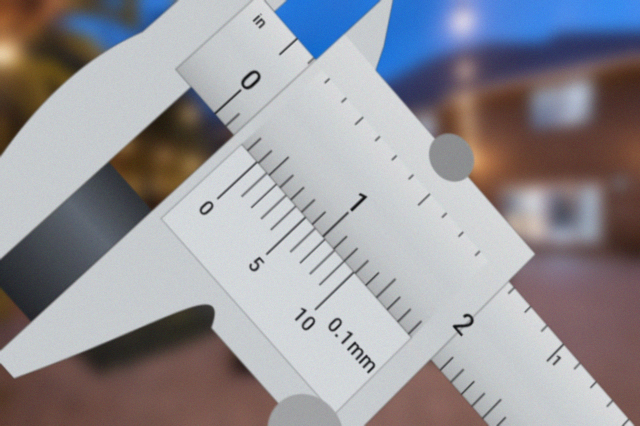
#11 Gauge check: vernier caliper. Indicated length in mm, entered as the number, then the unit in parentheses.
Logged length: 3.9 (mm)
